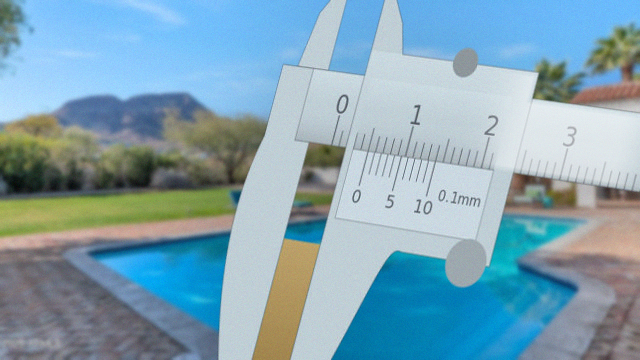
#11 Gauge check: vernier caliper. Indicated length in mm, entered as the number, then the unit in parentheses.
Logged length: 5.0 (mm)
